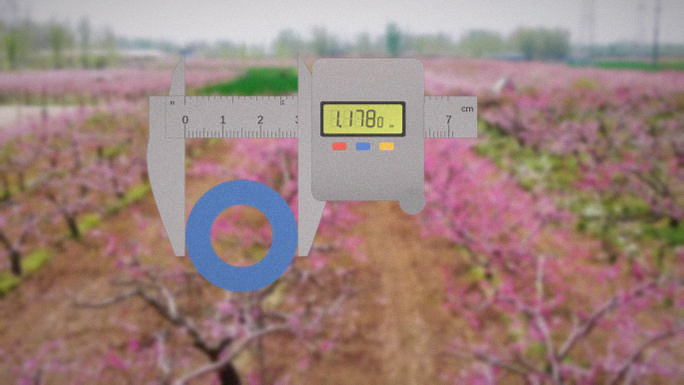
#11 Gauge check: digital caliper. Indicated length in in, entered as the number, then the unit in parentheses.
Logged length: 1.1780 (in)
